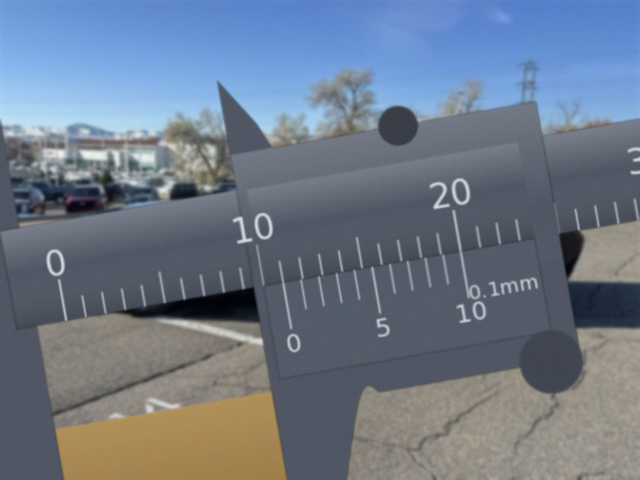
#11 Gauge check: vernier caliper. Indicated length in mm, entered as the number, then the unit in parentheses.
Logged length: 11.0 (mm)
